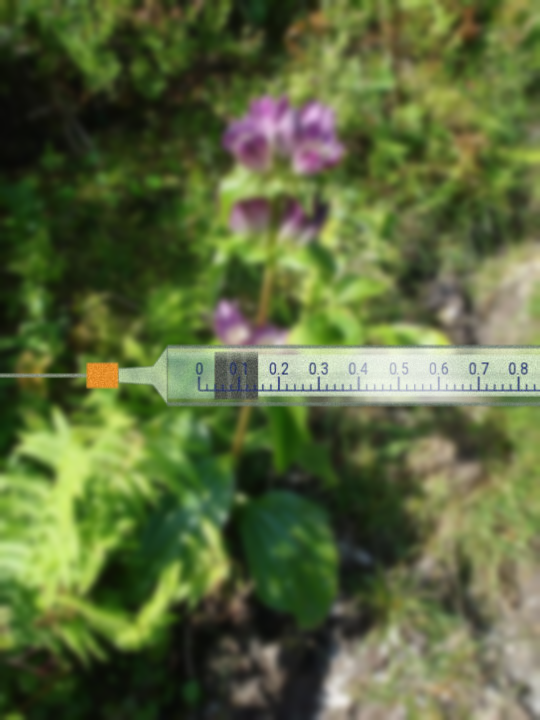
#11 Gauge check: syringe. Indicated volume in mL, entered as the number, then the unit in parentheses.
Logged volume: 0.04 (mL)
